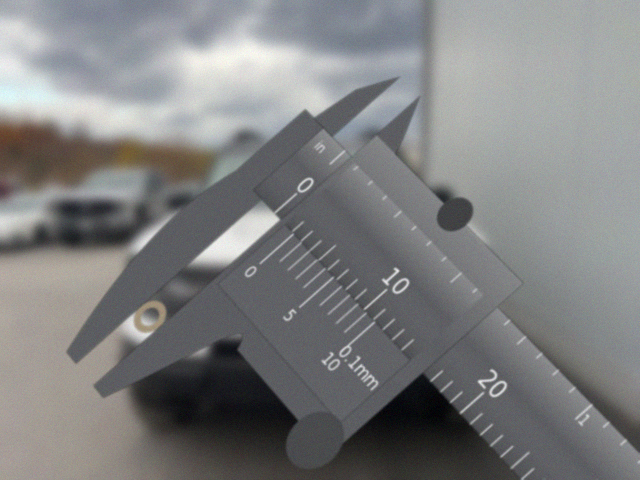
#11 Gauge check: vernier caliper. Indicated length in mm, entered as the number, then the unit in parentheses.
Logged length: 2.2 (mm)
